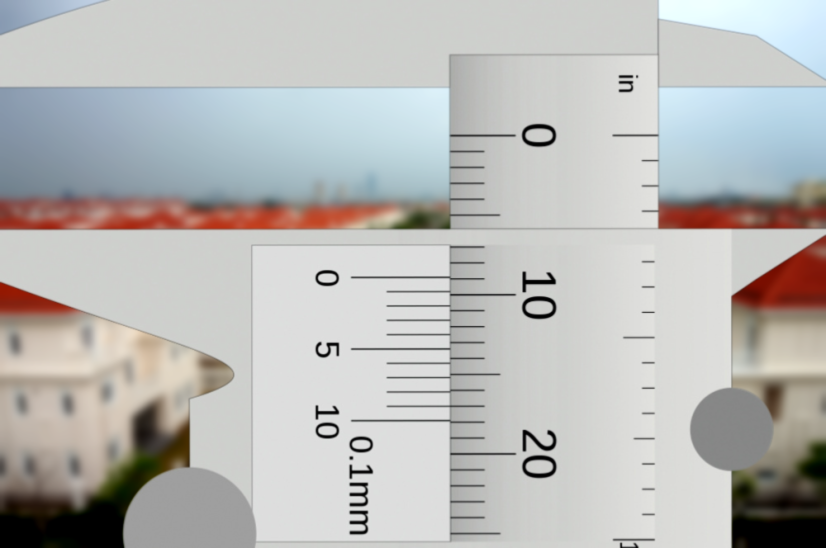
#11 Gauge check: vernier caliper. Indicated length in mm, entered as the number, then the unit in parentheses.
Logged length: 8.9 (mm)
